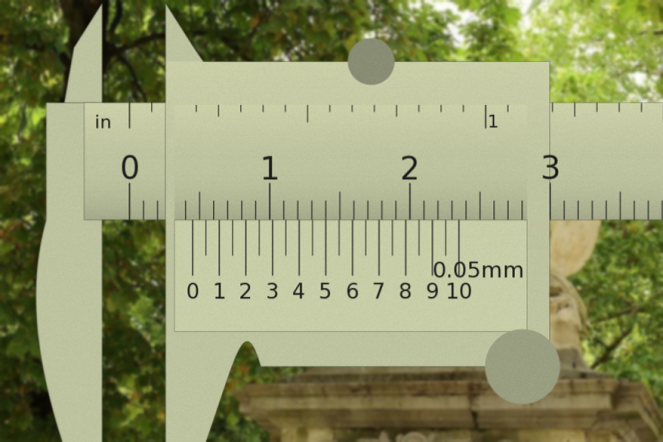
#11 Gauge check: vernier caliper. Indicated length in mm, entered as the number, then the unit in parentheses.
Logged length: 4.5 (mm)
